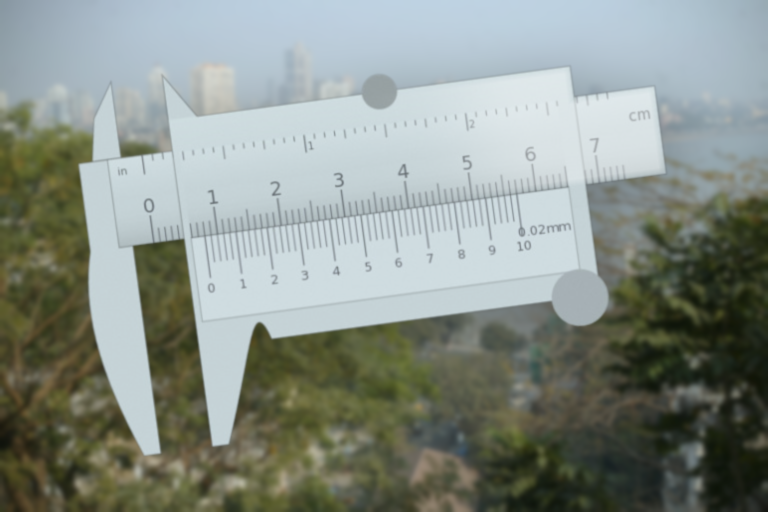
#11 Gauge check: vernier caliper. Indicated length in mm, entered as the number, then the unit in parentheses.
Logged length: 8.0 (mm)
